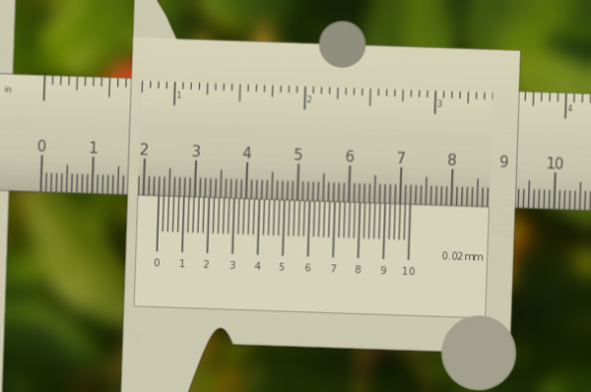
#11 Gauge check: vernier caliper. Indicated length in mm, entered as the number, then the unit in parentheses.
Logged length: 23.0 (mm)
